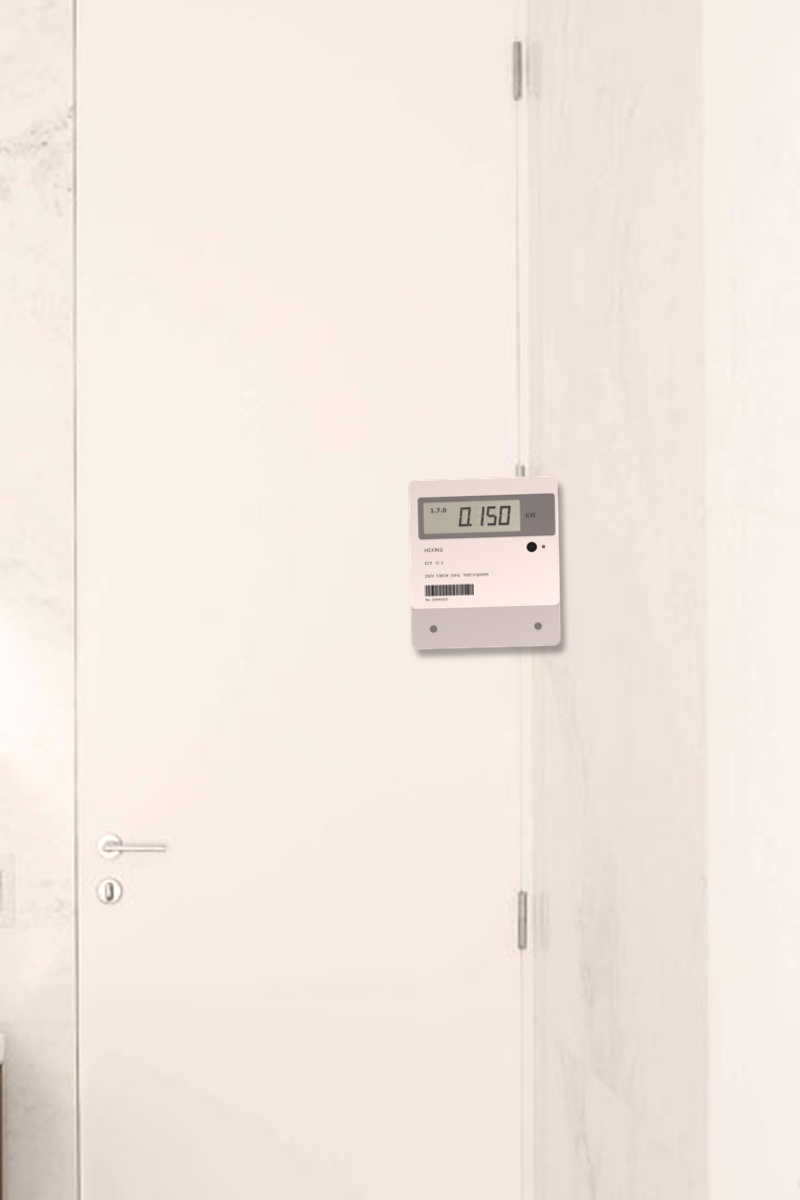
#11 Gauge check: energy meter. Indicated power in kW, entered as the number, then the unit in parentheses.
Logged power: 0.150 (kW)
